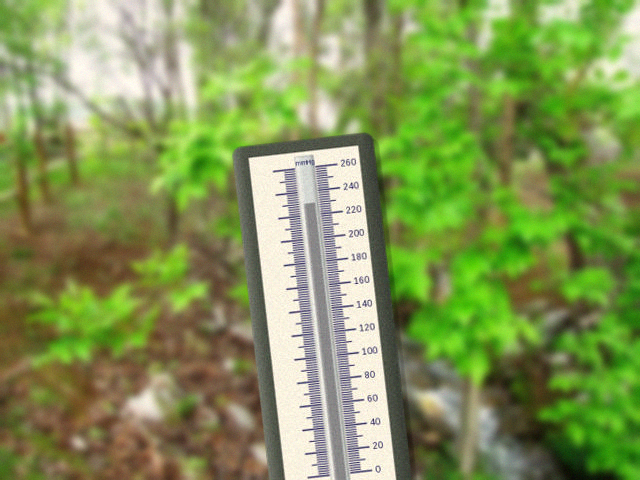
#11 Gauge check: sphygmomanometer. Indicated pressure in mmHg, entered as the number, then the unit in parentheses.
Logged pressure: 230 (mmHg)
